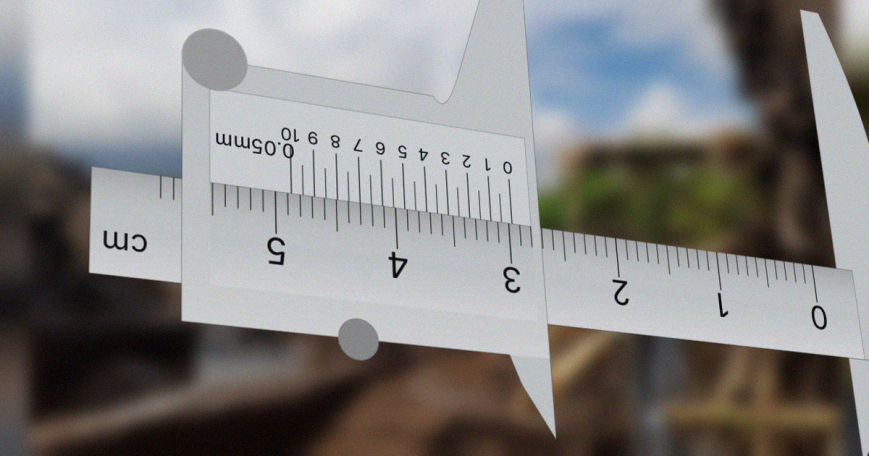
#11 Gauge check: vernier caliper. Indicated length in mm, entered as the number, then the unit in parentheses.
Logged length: 29.7 (mm)
